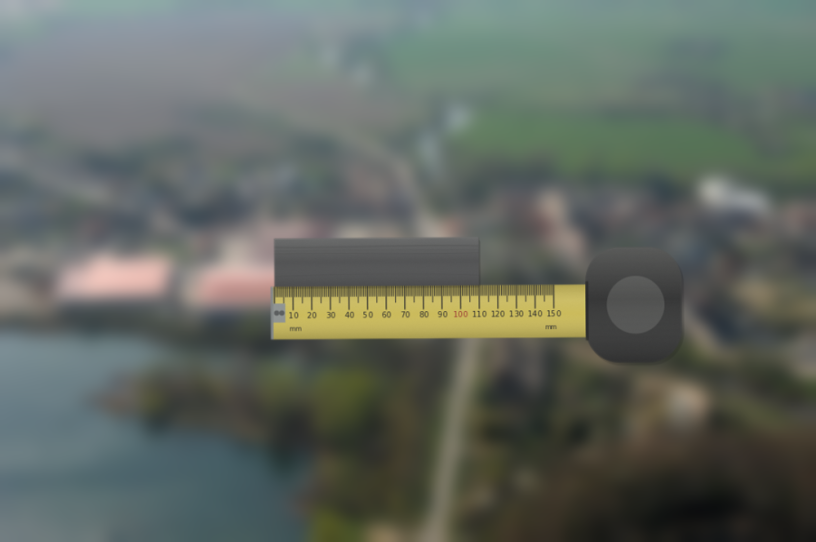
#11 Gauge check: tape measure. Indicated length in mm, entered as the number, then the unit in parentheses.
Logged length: 110 (mm)
